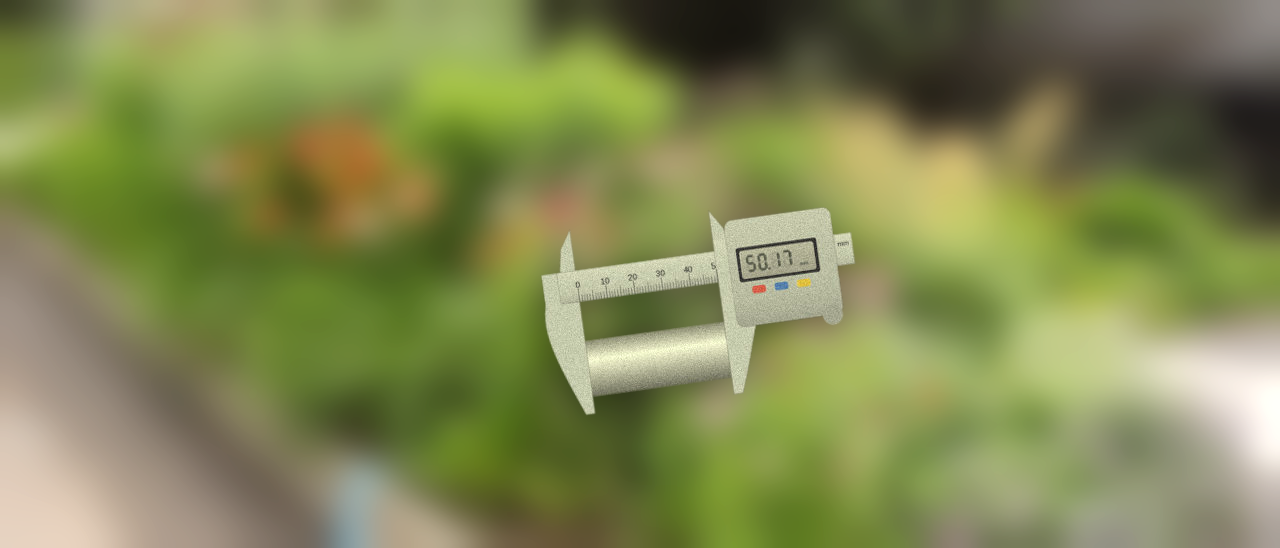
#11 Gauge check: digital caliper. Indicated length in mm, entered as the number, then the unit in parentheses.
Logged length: 50.17 (mm)
